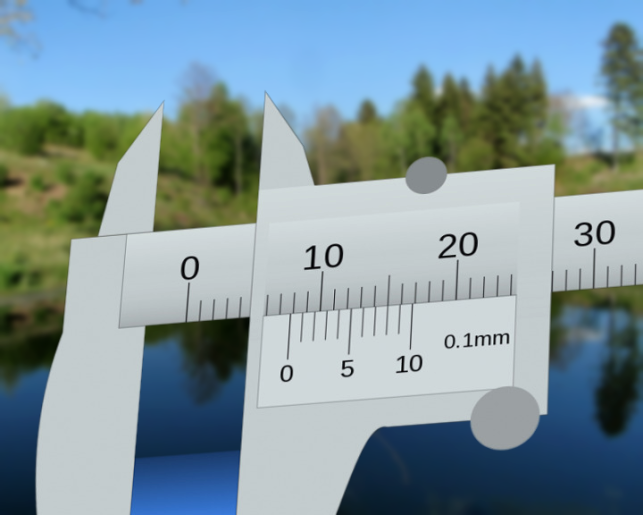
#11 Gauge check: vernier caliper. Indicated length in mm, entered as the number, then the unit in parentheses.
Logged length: 7.8 (mm)
